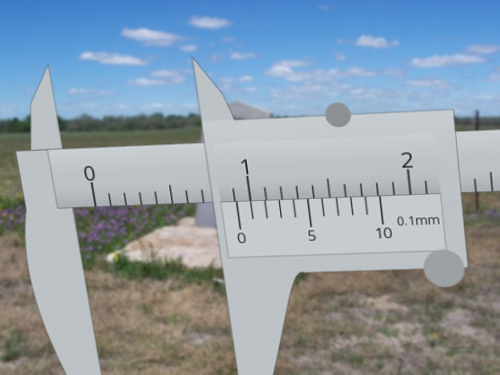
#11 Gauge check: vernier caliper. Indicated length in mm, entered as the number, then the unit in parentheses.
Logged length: 9.1 (mm)
